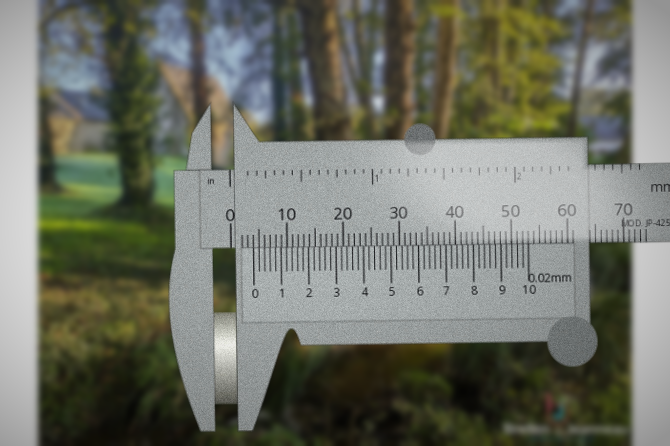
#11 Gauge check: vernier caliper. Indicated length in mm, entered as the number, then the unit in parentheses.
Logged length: 4.0 (mm)
